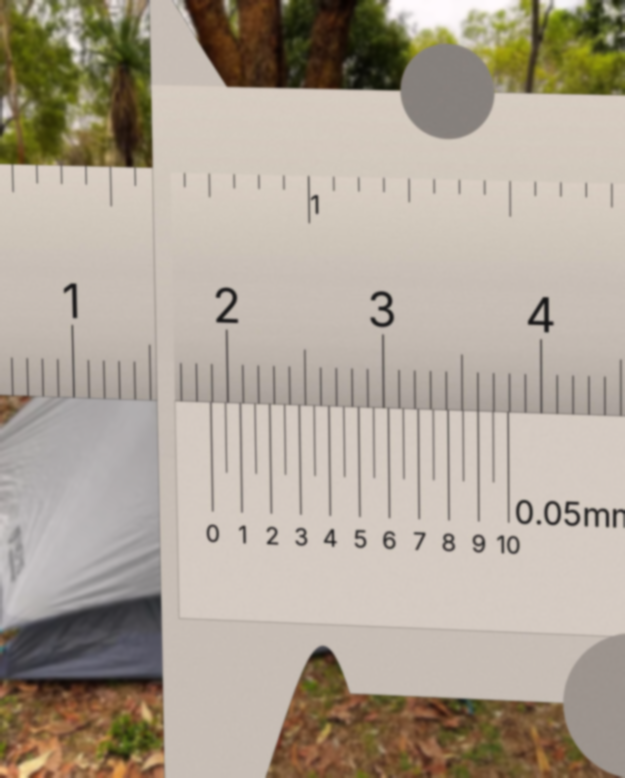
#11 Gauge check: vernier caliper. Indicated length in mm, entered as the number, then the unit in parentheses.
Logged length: 18.9 (mm)
